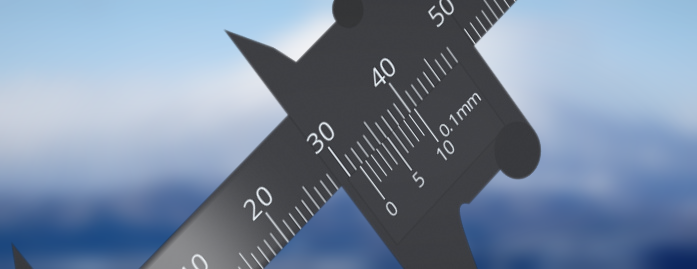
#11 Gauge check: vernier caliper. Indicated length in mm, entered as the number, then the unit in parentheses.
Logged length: 31.6 (mm)
